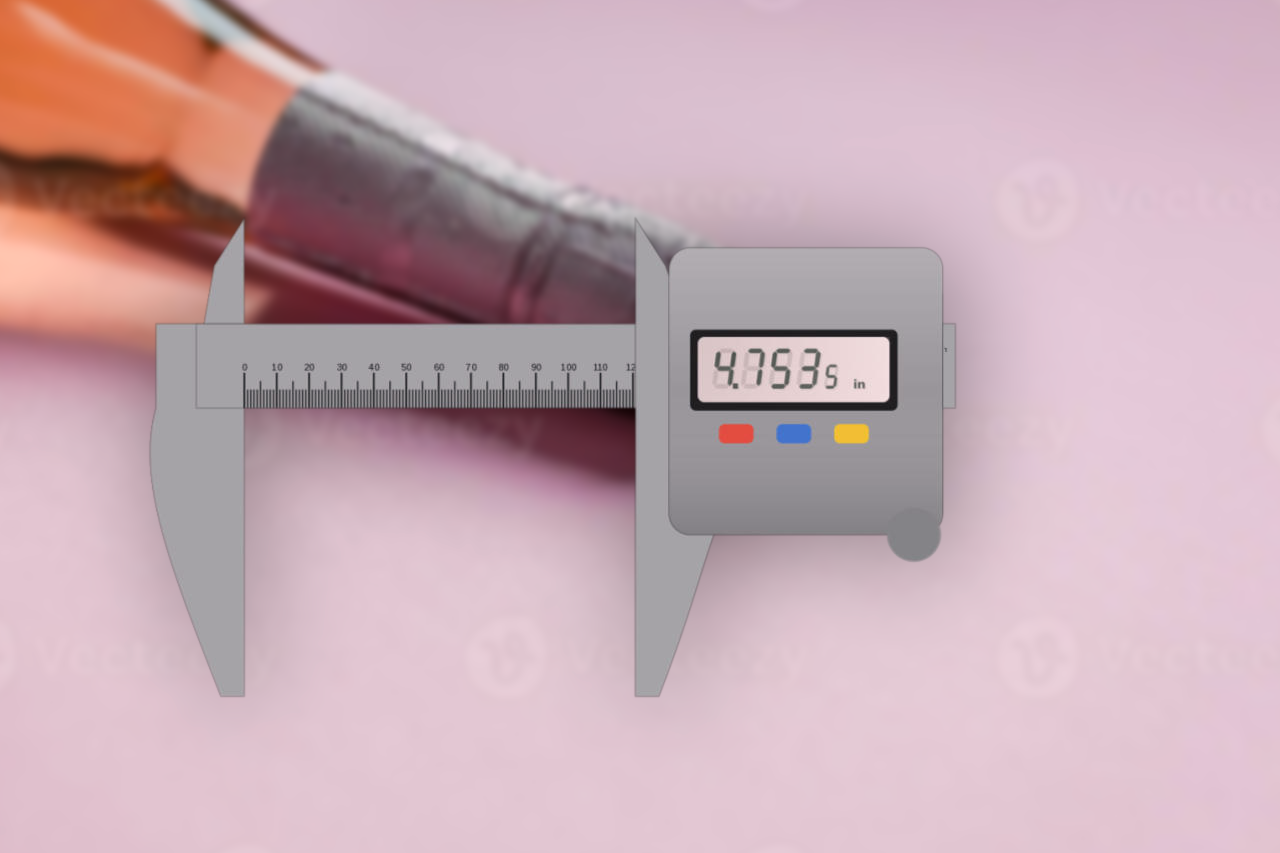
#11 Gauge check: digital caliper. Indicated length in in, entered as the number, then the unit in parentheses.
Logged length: 4.7535 (in)
